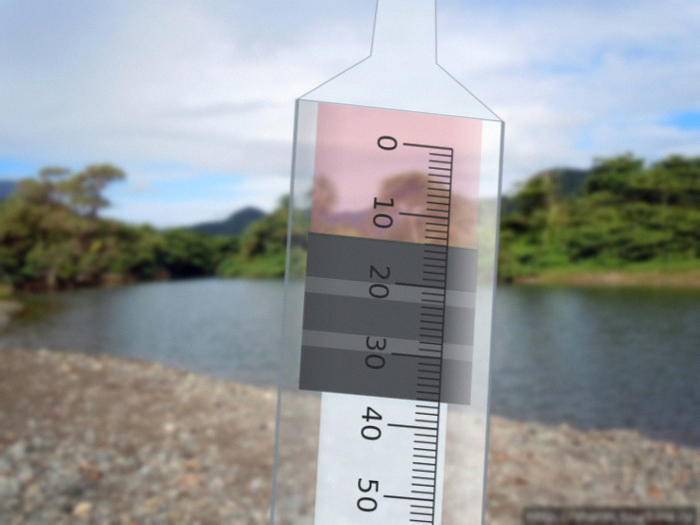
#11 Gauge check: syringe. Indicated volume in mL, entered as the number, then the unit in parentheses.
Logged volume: 14 (mL)
